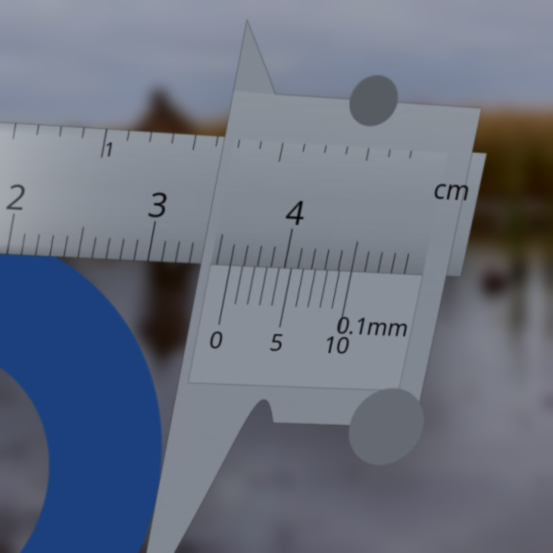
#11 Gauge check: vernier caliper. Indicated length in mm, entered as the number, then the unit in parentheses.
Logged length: 36.0 (mm)
